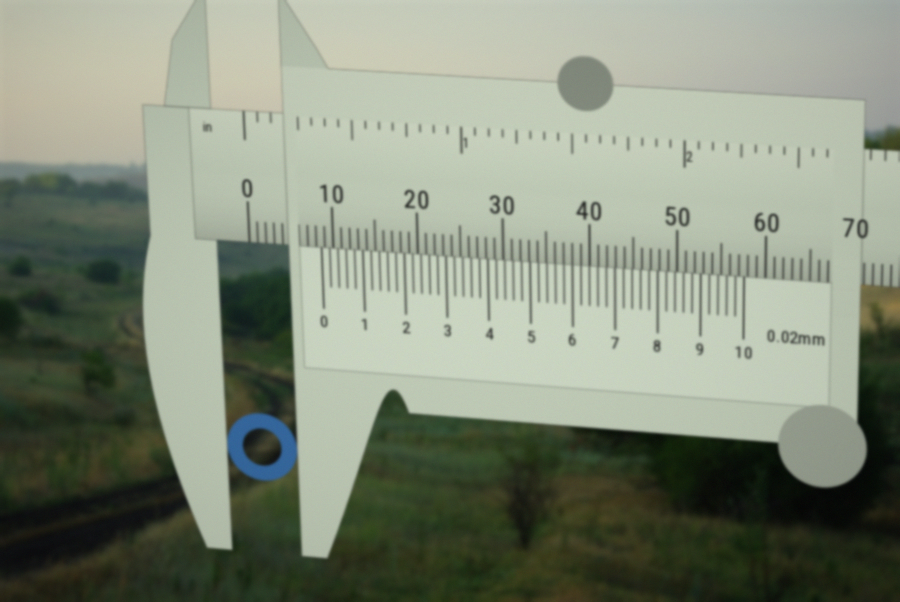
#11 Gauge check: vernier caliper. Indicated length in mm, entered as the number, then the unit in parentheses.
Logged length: 8.6 (mm)
